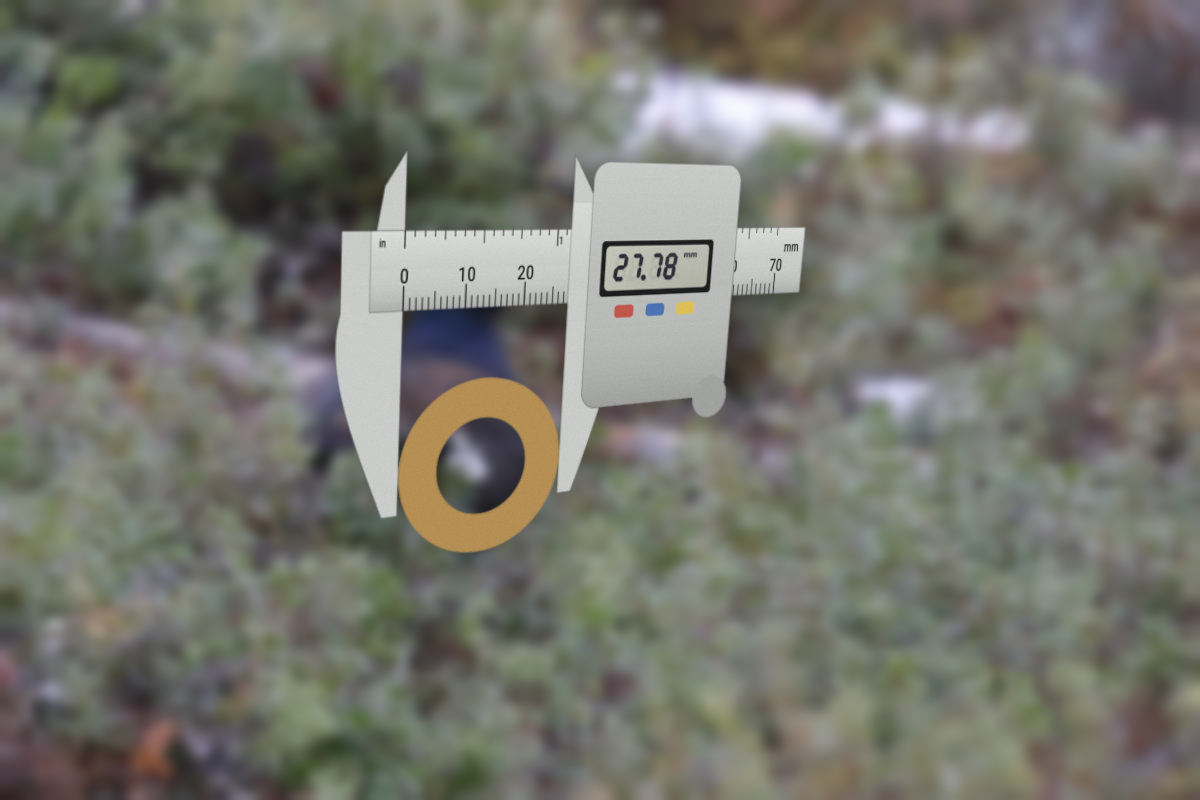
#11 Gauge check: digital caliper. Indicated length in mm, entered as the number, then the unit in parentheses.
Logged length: 27.78 (mm)
